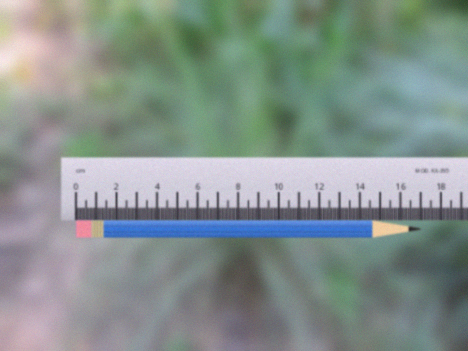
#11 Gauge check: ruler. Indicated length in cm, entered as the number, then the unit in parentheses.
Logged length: 17 (cm)
